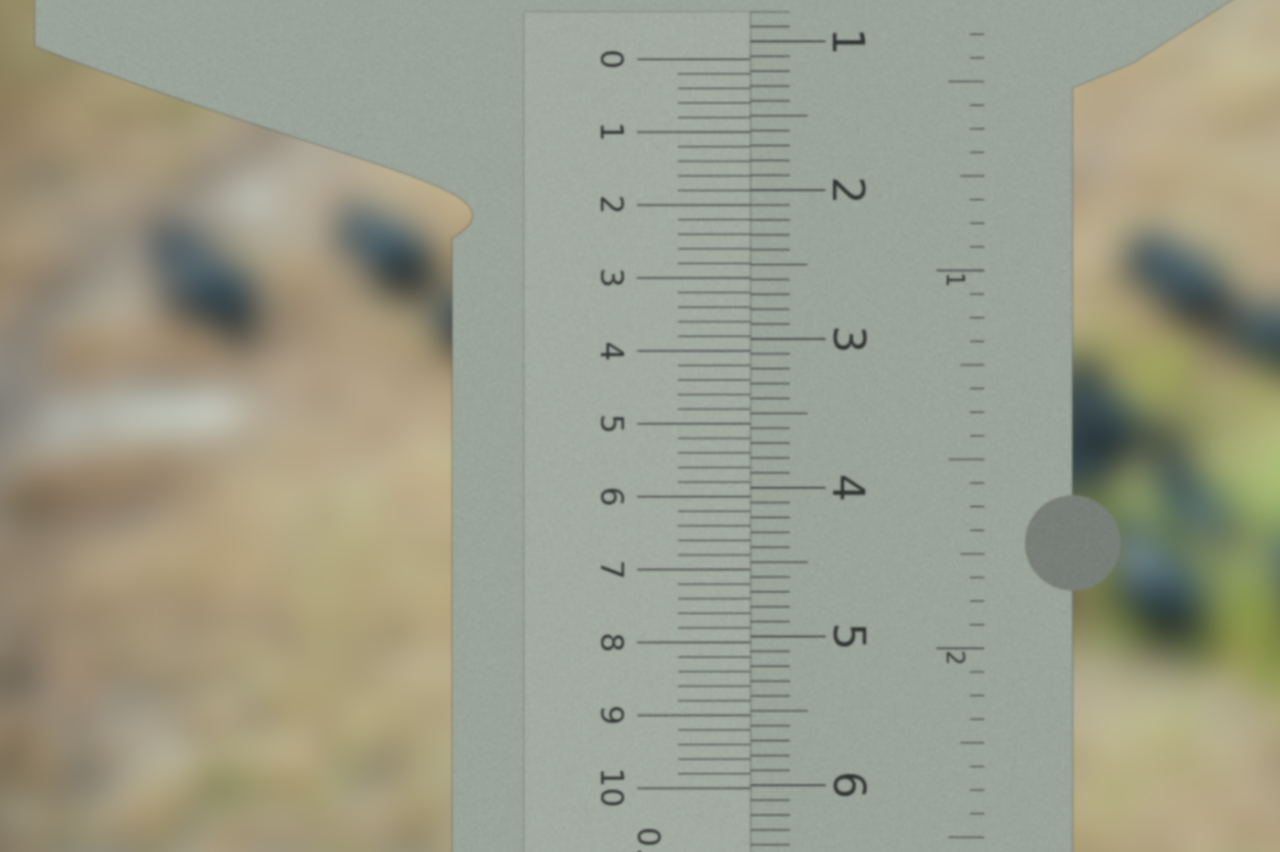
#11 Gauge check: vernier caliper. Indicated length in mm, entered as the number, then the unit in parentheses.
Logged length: 11.2 (mm)
